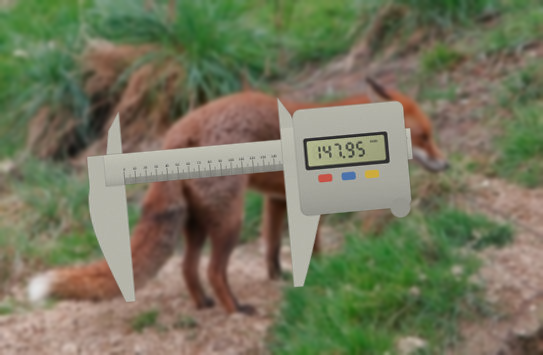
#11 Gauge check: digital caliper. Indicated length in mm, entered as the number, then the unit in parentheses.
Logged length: 147.95 (mm)
